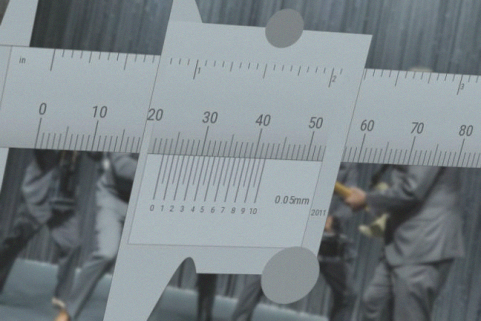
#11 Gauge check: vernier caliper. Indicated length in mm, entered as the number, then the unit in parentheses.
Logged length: 23.0 (mm)
